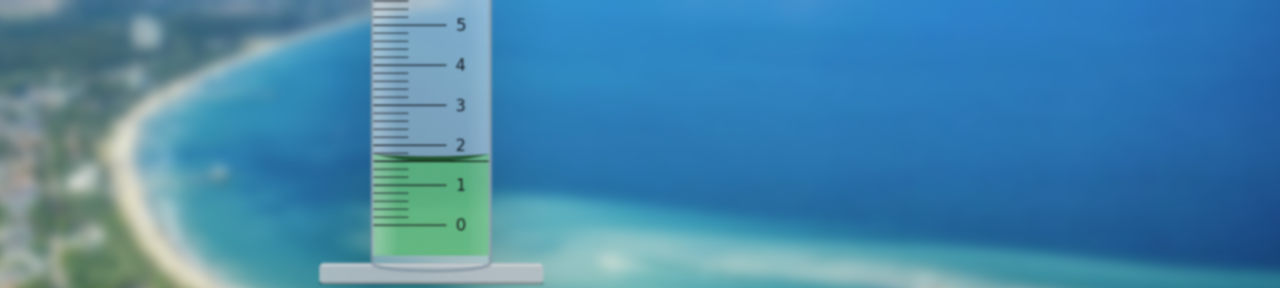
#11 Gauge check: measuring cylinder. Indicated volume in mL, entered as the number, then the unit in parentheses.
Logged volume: 1.6 (mL)
